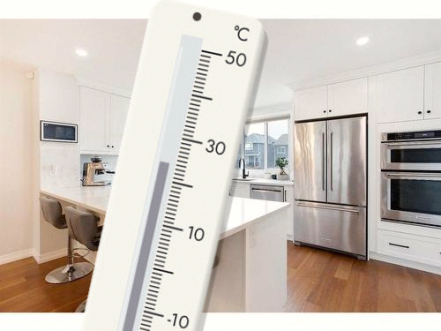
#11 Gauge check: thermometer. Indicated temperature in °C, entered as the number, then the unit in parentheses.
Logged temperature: 24 (°C)
